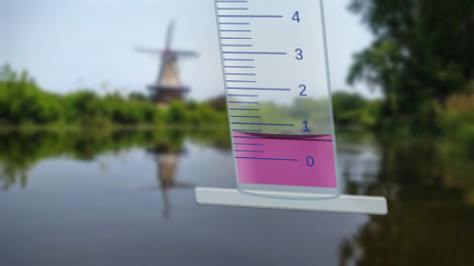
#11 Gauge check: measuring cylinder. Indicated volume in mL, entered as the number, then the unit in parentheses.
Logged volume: 0.6 (mL)
